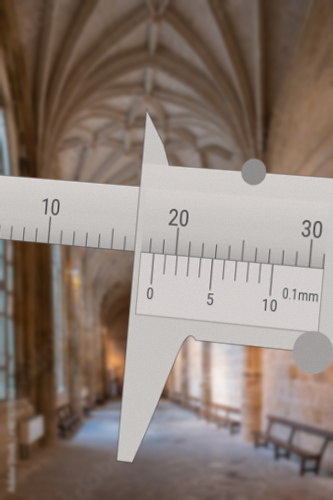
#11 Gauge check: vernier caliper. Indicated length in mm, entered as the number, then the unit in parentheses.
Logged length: 18.3 (mm)
